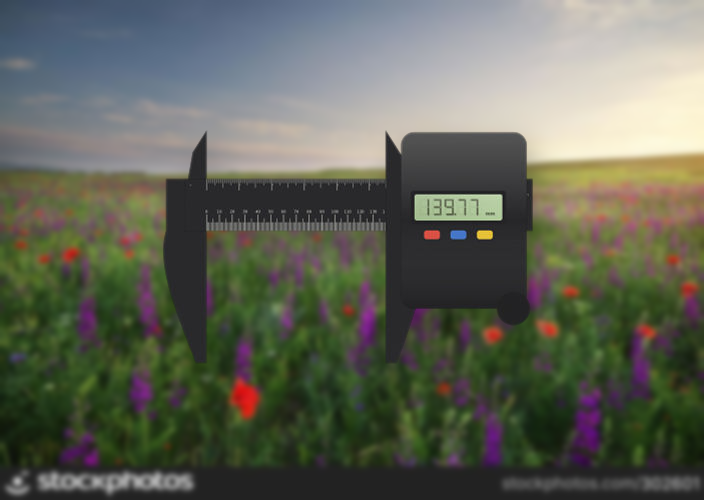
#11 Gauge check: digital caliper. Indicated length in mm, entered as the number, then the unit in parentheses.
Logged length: 139.77 (mm)
